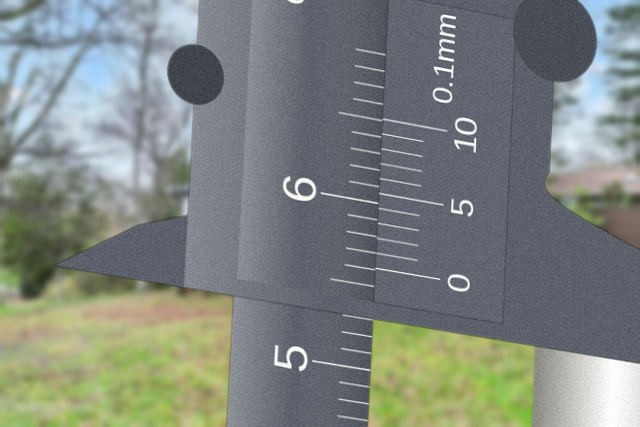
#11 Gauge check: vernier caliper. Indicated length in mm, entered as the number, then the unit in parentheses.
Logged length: 56.1 (mm)
